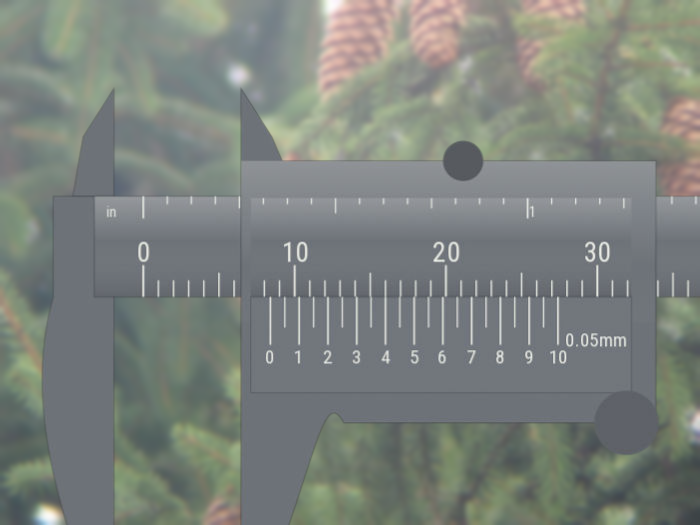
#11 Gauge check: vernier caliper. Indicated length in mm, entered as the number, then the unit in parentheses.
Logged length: 8.4 (mm)
